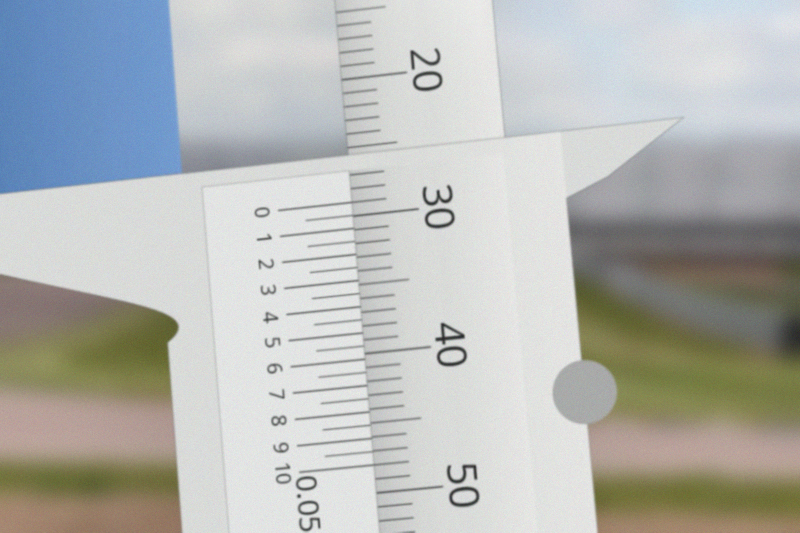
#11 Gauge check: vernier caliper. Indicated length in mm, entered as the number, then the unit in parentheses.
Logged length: 29.0 (mm)
